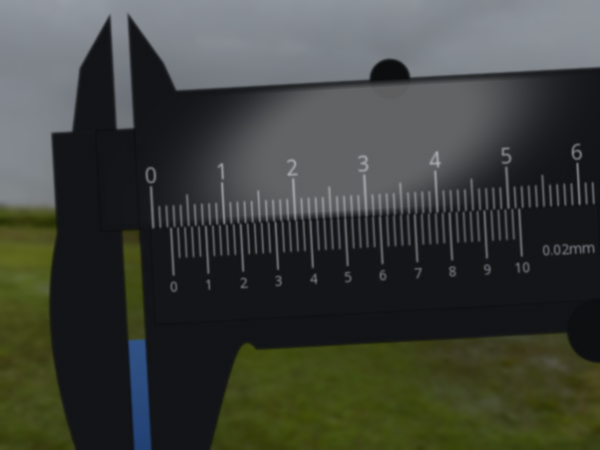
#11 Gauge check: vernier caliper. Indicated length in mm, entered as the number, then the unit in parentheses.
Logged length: 2.5 (mm)
